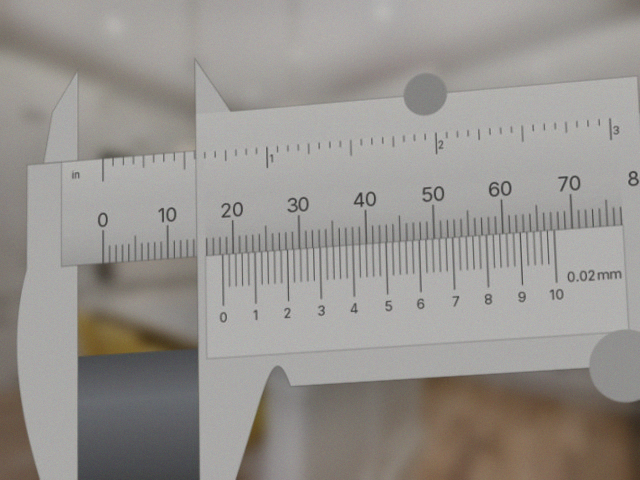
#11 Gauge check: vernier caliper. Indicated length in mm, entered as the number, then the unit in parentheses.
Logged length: 18.4 (mm)
